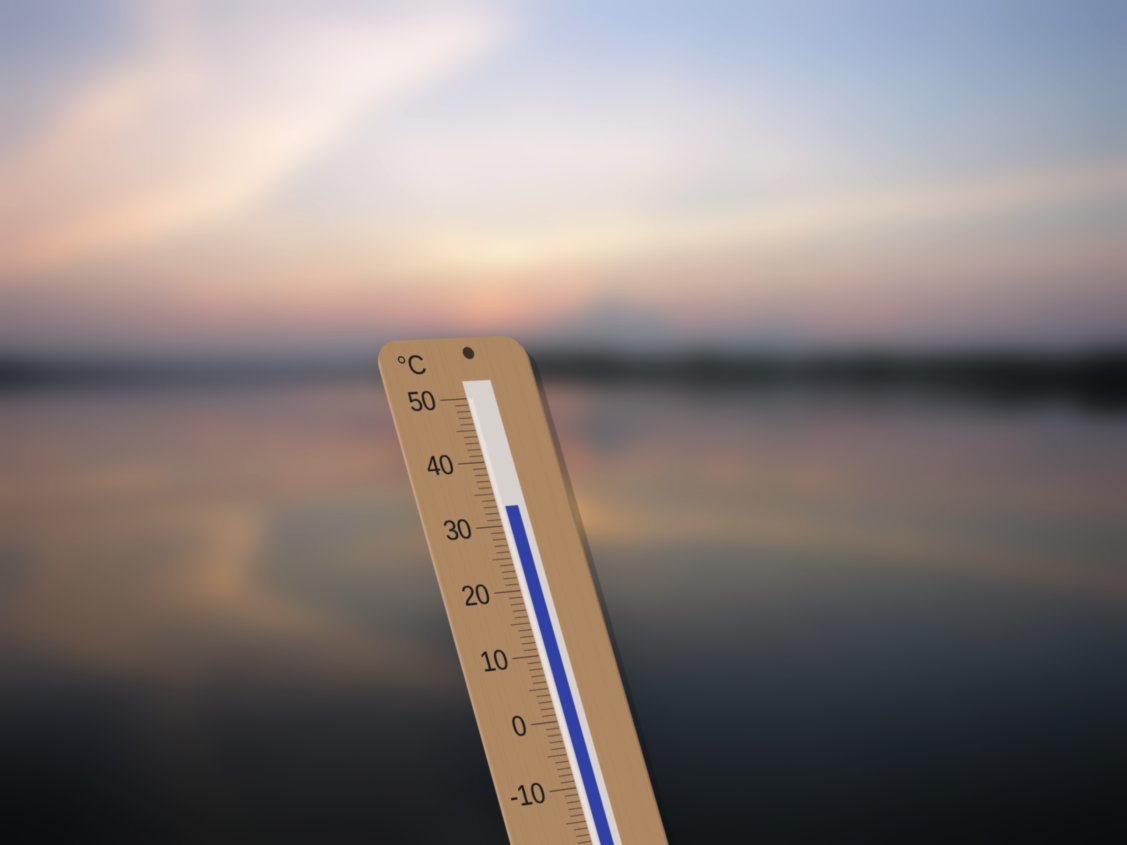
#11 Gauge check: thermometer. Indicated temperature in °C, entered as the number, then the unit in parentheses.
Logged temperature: 33 (°C)
